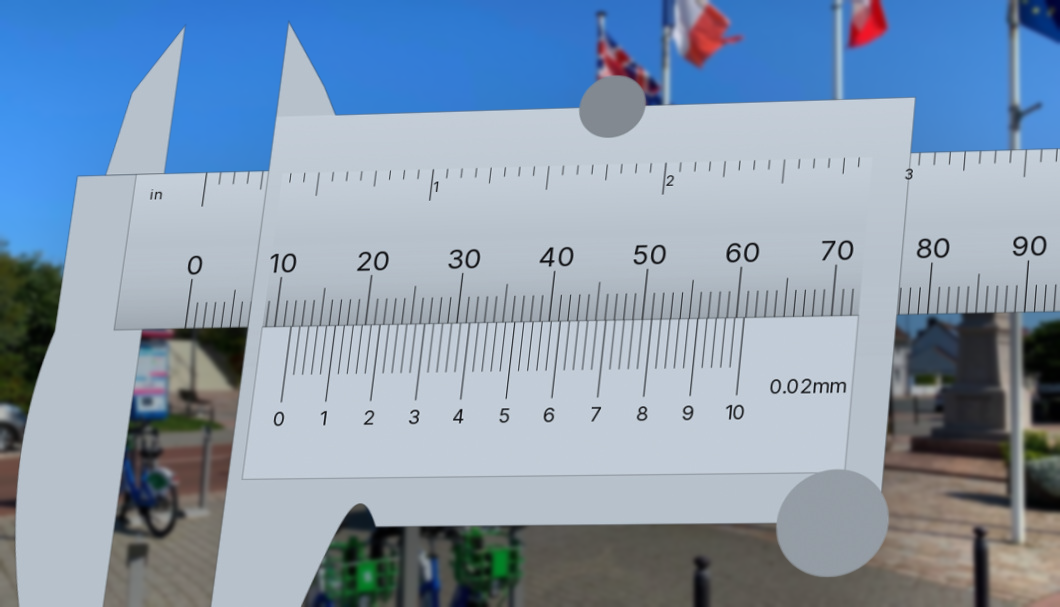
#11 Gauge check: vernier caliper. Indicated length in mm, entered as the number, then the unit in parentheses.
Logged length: 11.8 (mm)
